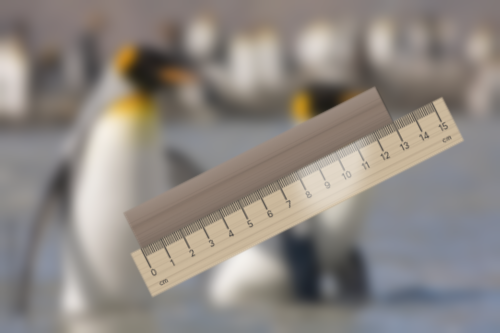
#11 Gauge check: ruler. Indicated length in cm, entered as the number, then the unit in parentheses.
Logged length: 13 (cm)
